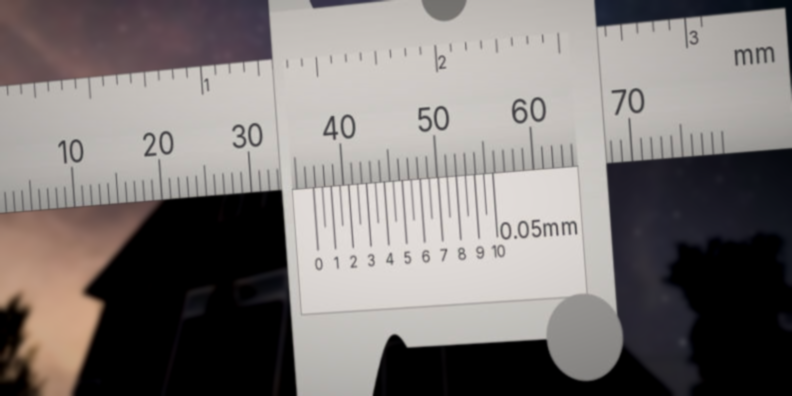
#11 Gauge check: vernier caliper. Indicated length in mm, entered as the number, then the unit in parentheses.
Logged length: 36.8 (mm)
